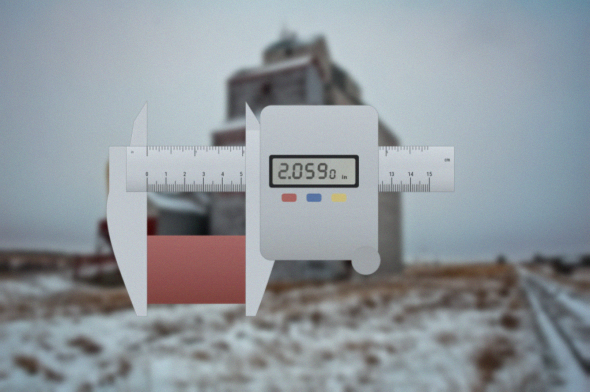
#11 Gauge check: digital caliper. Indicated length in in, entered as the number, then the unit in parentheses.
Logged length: 2.0590 (in)
